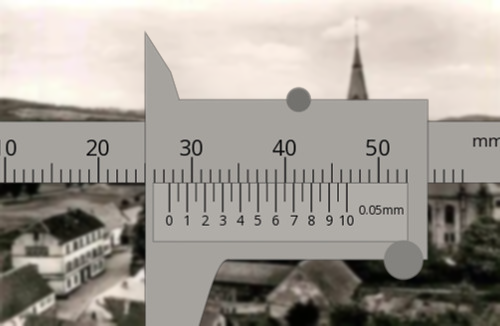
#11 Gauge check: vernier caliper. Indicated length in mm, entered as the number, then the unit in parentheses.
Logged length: 27.6 (mm)
